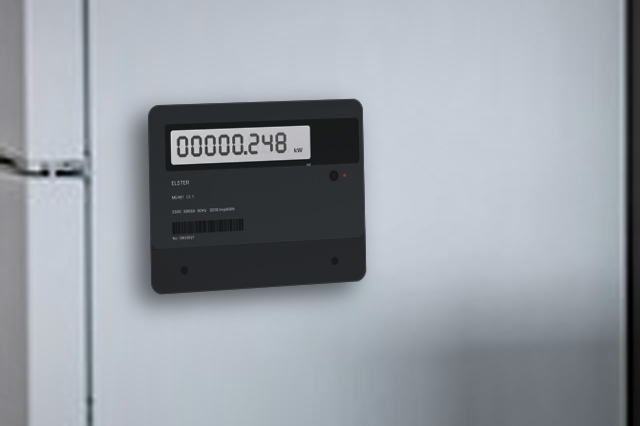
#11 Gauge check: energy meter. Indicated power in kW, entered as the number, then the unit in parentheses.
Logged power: 0.248 (kW)
